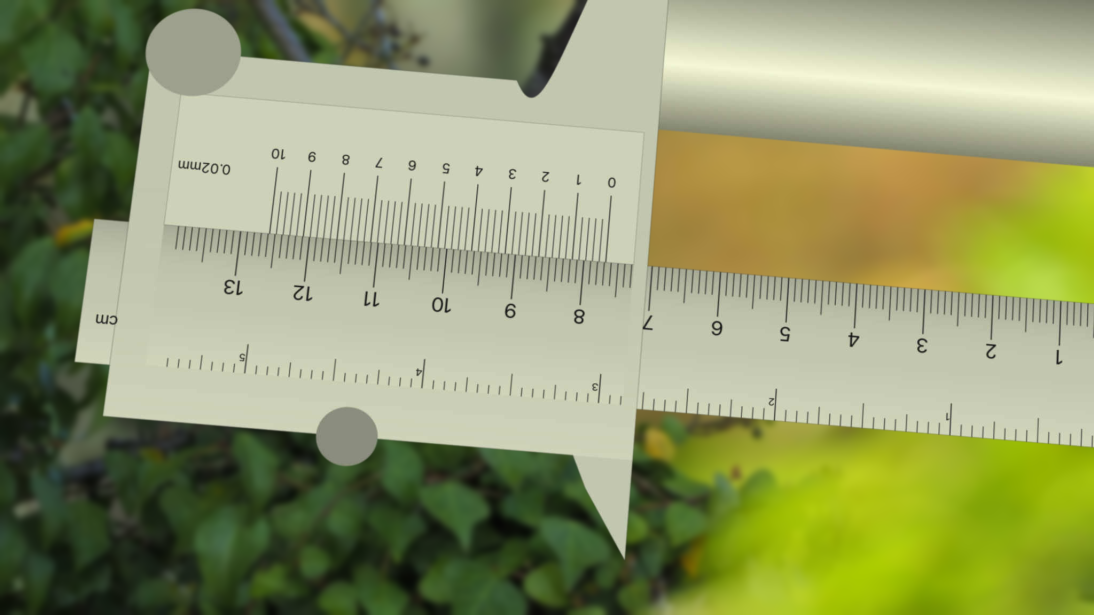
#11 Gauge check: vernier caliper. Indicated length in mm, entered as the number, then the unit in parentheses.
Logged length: 76.8 (mm)
